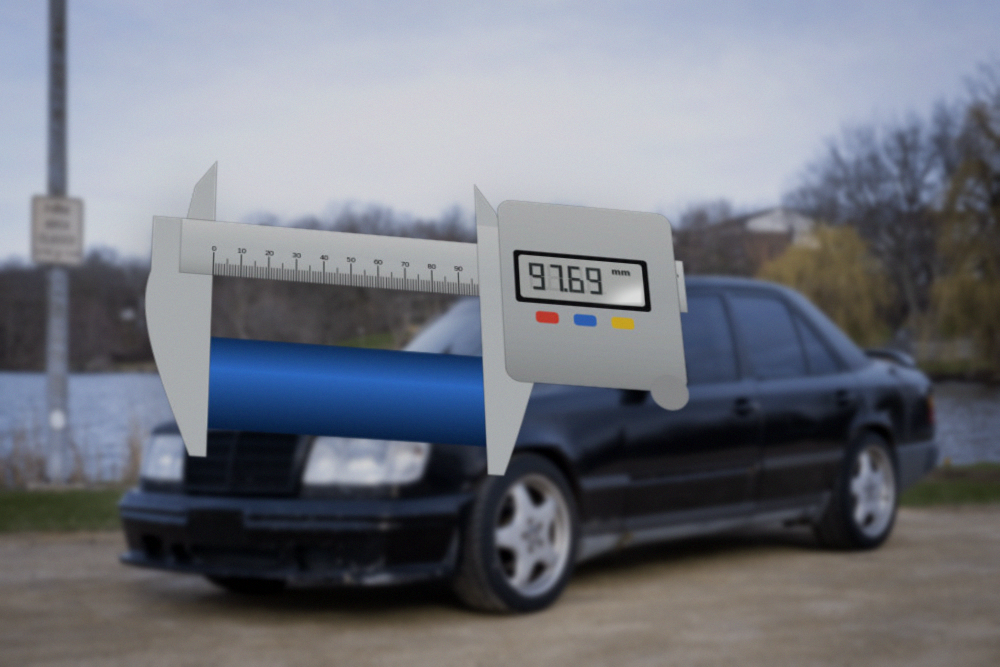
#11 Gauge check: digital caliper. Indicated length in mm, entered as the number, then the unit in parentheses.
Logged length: 97.69 (mm)
